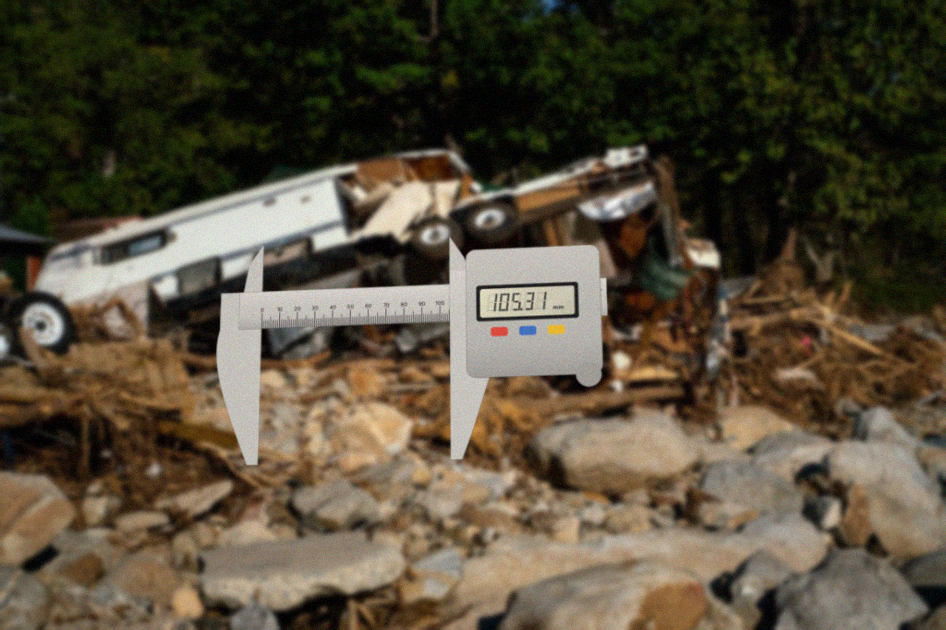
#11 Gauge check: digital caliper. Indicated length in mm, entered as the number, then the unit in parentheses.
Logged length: 105.31 (mm)
